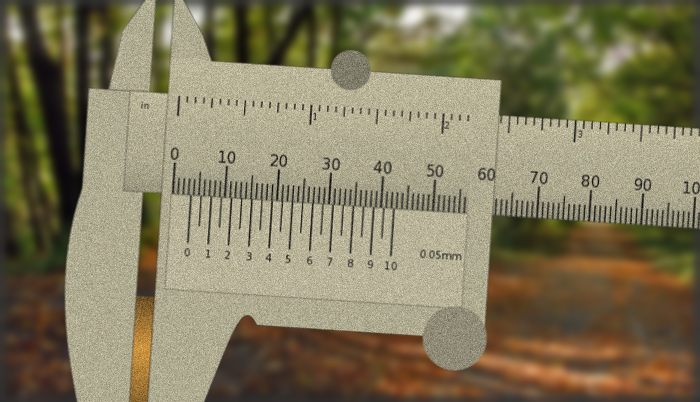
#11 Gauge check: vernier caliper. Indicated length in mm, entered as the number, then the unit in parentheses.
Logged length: 3.5 (mm)
